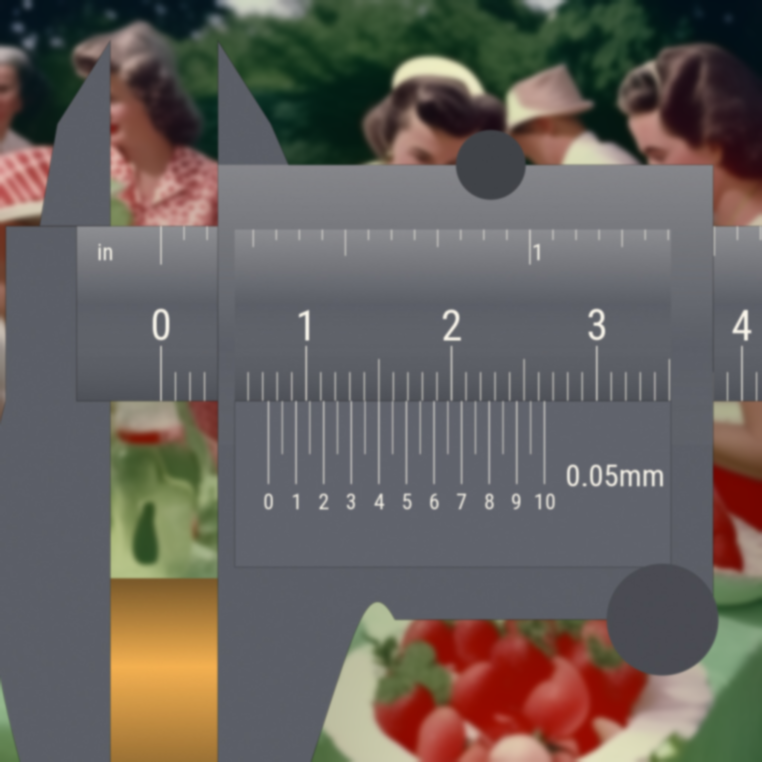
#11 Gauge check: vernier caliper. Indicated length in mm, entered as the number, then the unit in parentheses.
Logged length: 7.4 (mm)
